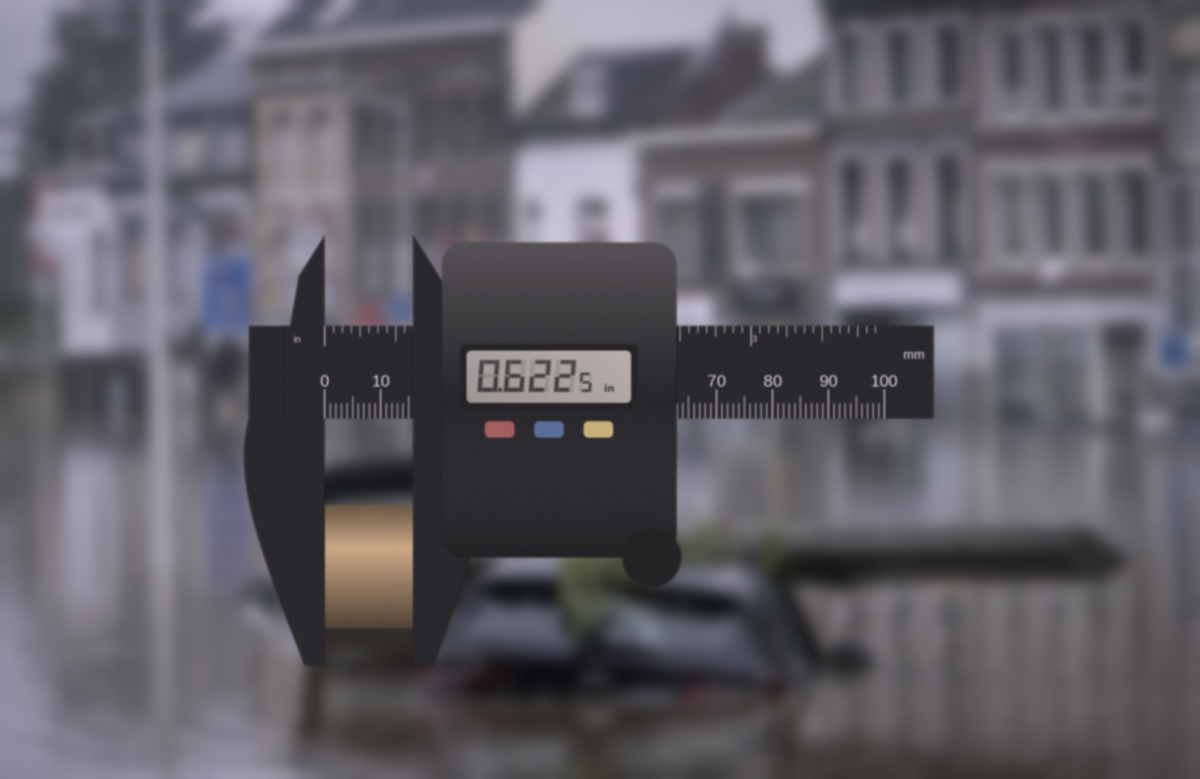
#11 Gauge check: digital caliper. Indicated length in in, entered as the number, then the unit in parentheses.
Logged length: 0.6225 (in)
